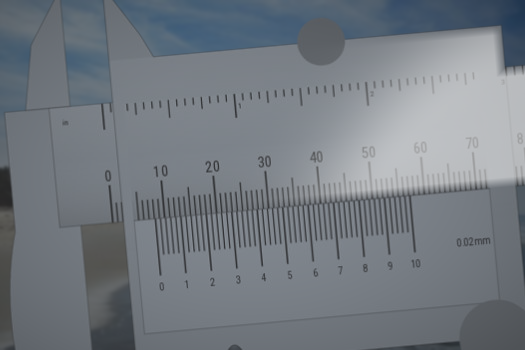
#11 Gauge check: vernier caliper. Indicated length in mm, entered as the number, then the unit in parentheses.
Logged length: 8.2 (mm)
